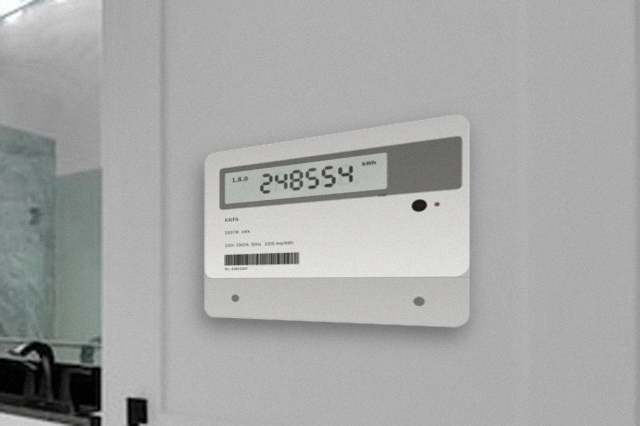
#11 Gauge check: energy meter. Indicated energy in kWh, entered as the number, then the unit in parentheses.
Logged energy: 248554 (kWh)
